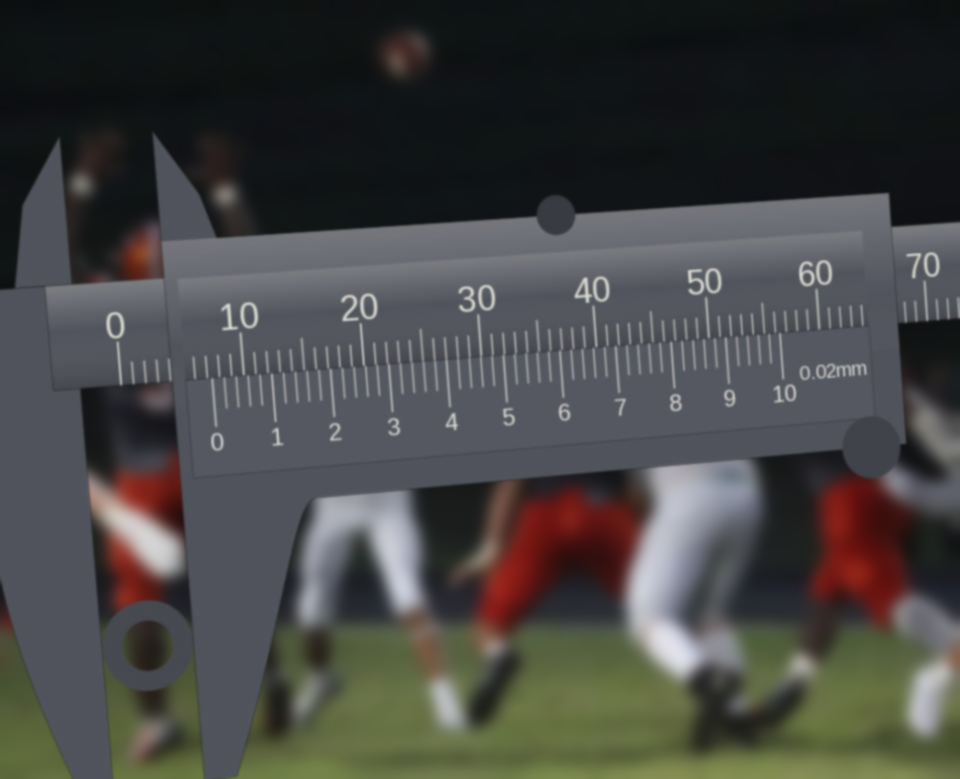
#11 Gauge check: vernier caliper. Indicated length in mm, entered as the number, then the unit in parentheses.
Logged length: 7.4 (mm)
